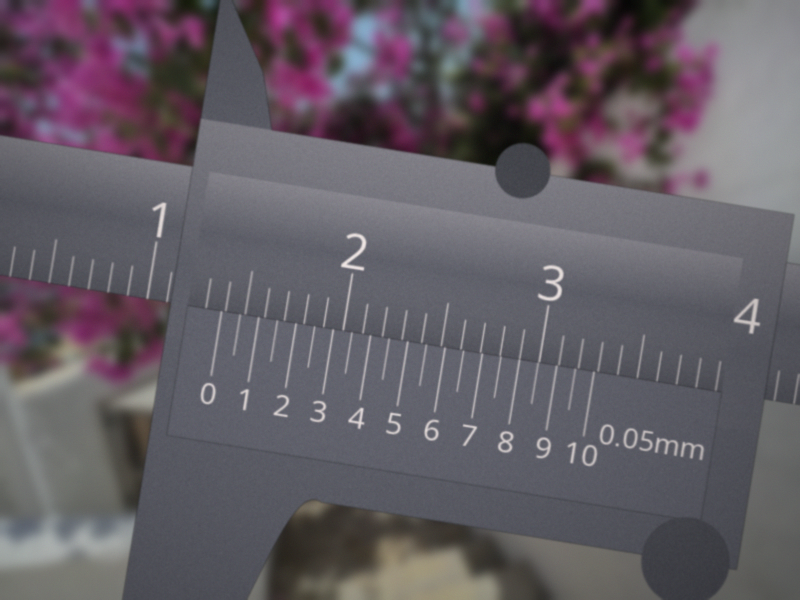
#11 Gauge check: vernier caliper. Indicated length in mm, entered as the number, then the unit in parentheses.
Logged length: 13.8 (mm)
